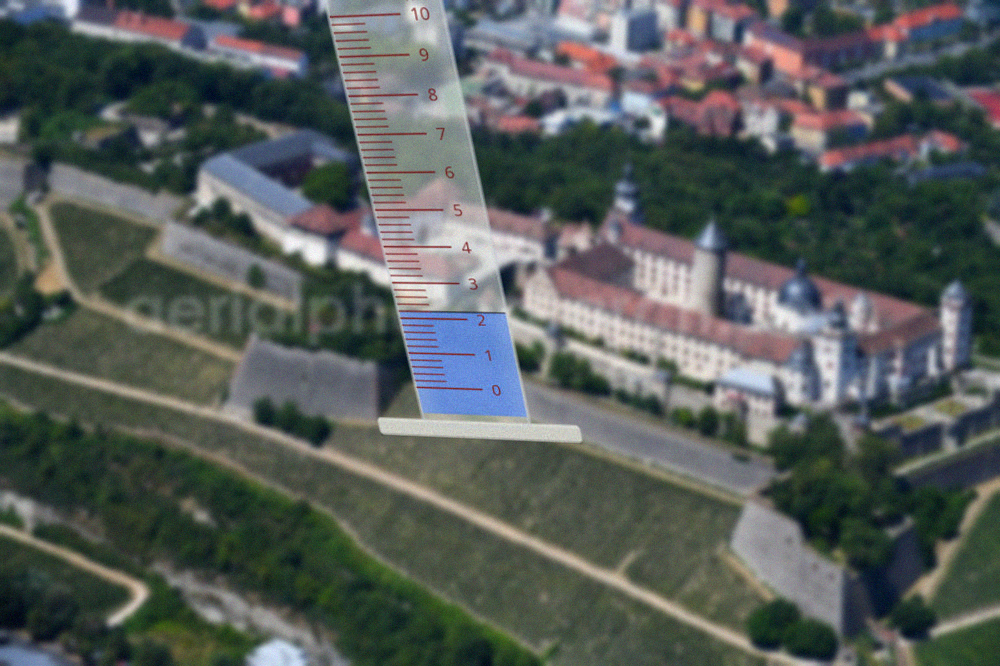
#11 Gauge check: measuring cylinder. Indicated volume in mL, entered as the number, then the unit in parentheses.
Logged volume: 2.2 (mL)
